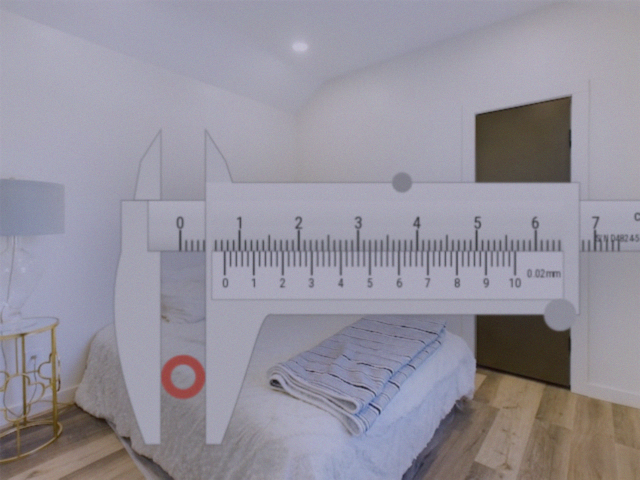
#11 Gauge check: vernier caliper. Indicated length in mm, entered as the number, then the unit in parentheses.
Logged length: 7.5 (mm)
